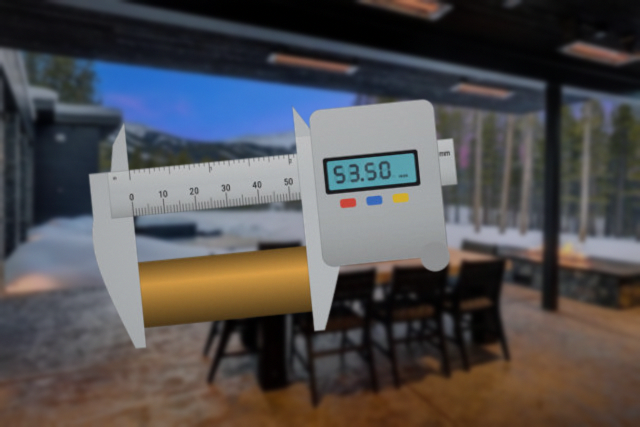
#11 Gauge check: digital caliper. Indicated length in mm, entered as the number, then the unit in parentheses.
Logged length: 53.50 (mm)
